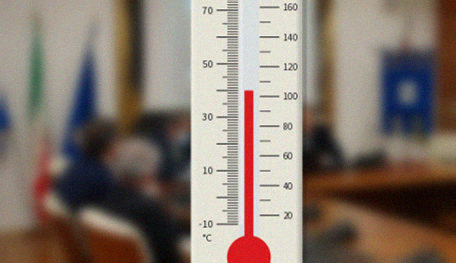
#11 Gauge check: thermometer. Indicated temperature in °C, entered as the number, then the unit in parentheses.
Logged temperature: 40 (°C)
